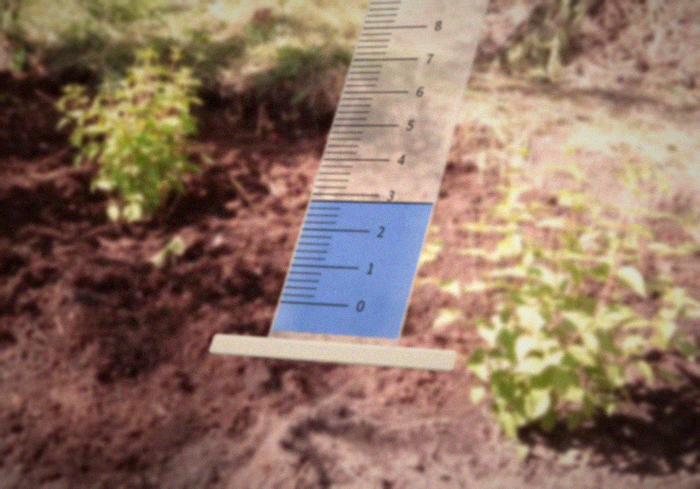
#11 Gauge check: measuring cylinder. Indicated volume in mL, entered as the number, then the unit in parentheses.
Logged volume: 2.8 (mL)
